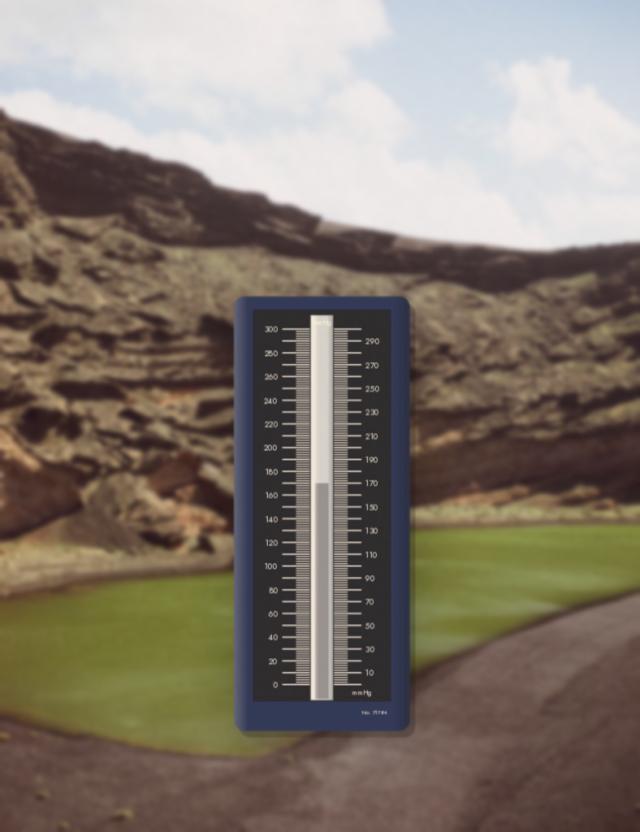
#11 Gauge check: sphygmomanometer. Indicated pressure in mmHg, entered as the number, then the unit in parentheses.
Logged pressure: 170 (mmHg)
